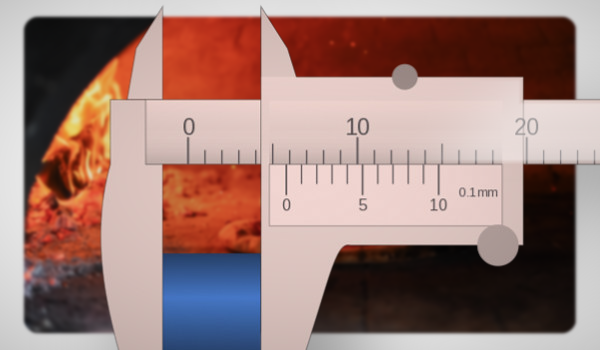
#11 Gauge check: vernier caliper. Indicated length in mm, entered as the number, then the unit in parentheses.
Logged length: 5.8 (mm)
